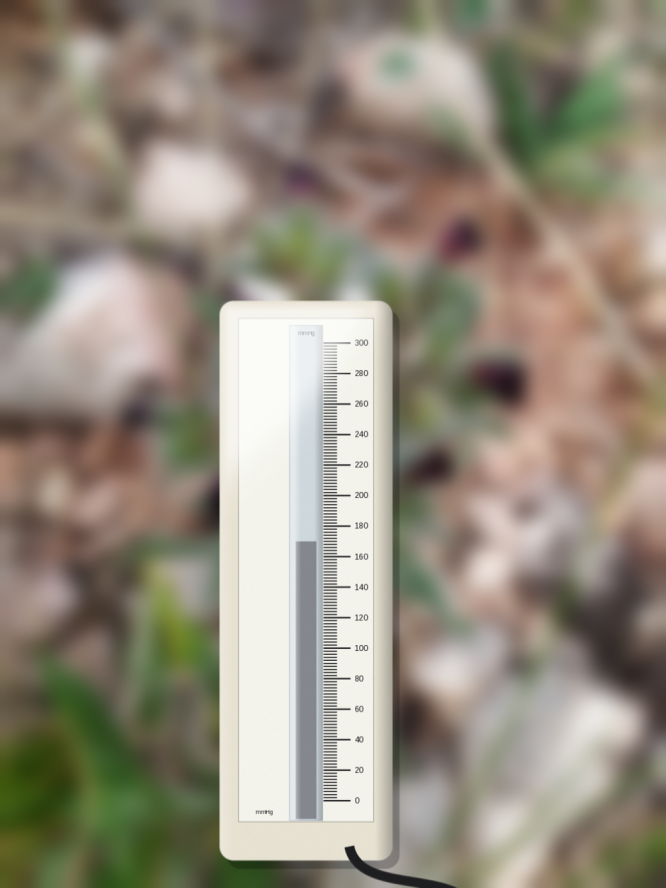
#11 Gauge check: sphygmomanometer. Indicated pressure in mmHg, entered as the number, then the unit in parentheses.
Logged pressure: 170 (mmHg)
